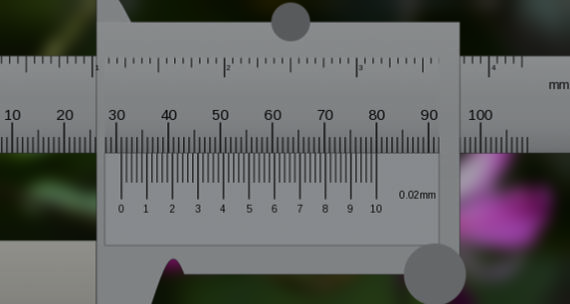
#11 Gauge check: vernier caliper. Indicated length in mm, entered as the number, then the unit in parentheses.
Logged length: 31.0 (mm)
